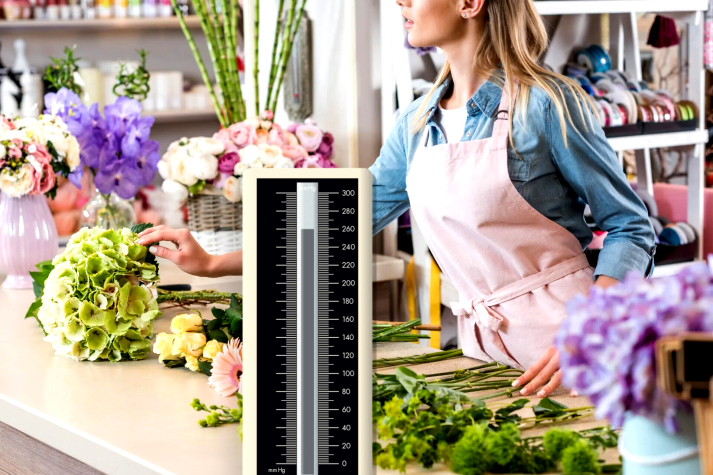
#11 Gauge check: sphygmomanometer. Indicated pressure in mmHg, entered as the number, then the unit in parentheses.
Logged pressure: 260 (mmHg)
